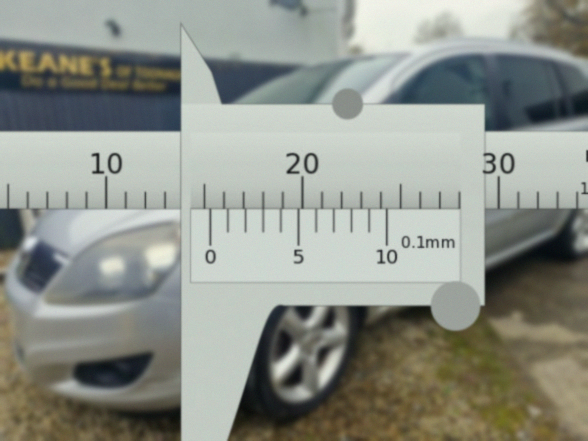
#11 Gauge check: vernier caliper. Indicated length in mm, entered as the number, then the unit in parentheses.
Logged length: 15.3 (mm)
